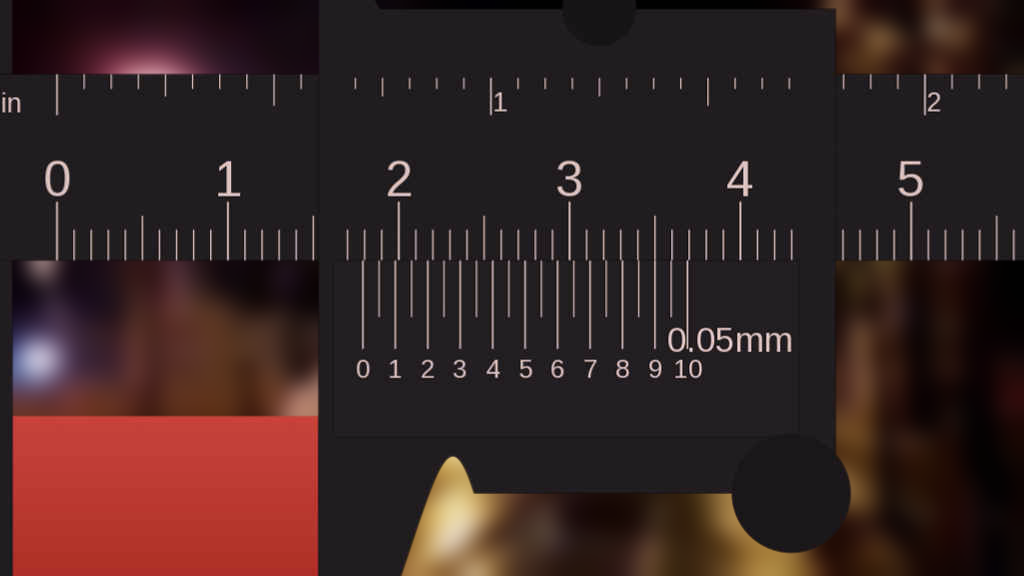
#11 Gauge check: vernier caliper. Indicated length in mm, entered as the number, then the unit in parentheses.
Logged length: 17.9 (mm)
